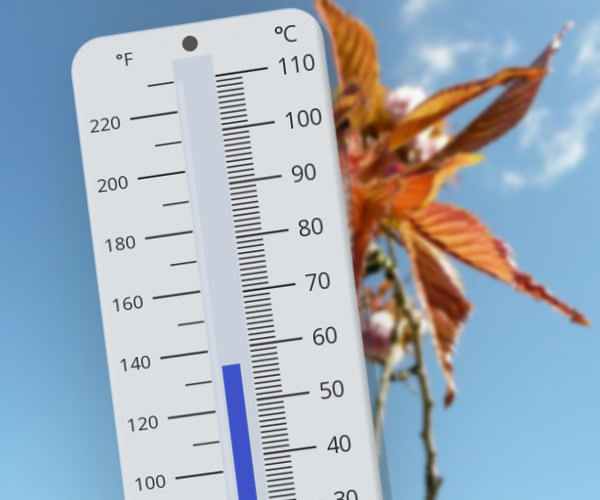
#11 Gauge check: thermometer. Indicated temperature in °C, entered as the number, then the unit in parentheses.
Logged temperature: 57 (°C)
